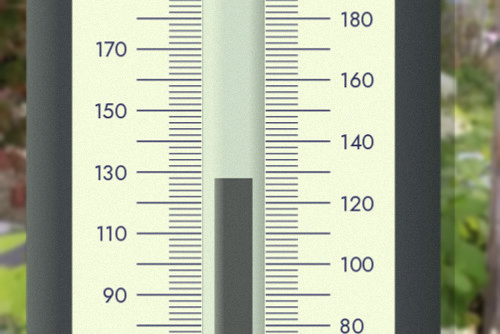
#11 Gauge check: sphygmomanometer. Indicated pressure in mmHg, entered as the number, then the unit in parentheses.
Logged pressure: 128 (mmHg)
